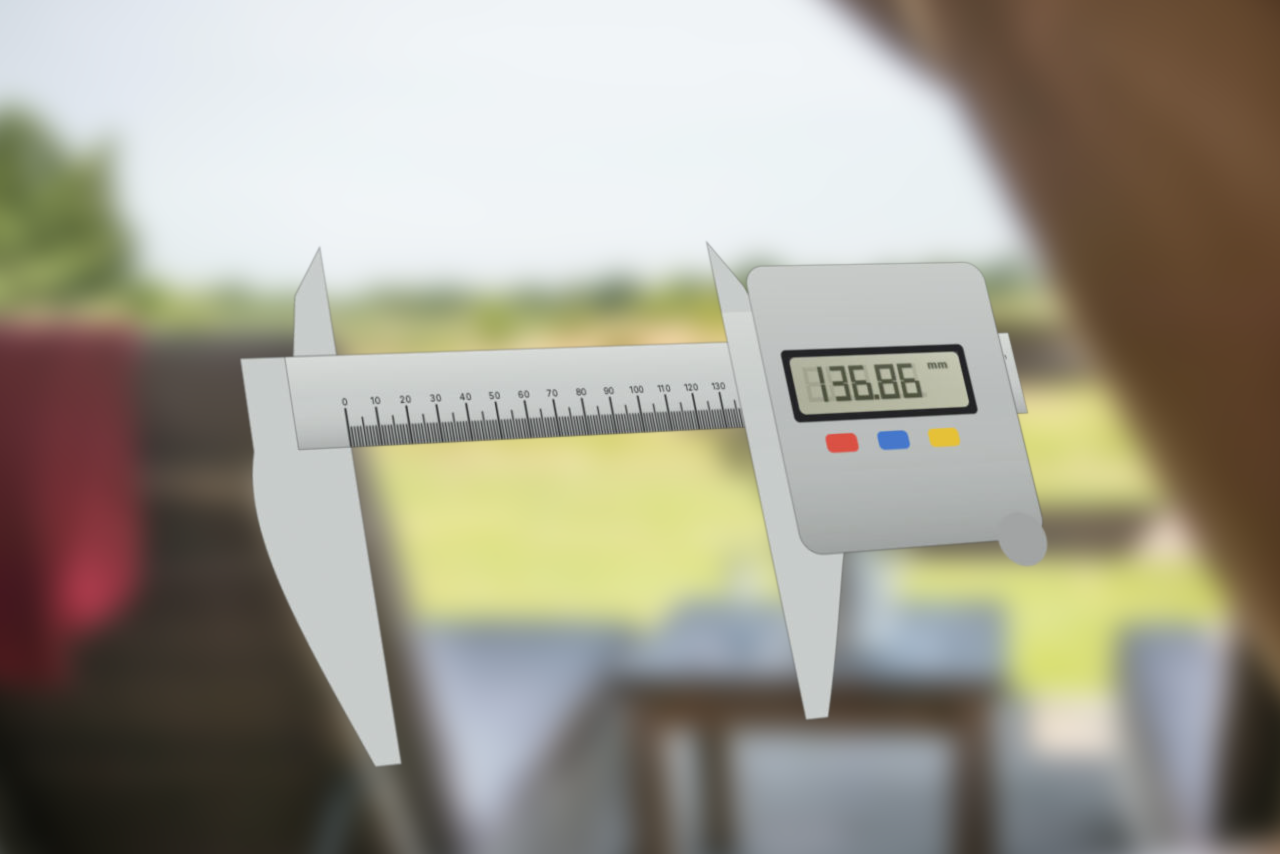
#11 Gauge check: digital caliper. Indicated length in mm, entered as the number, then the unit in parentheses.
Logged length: 136.86 (mm)
